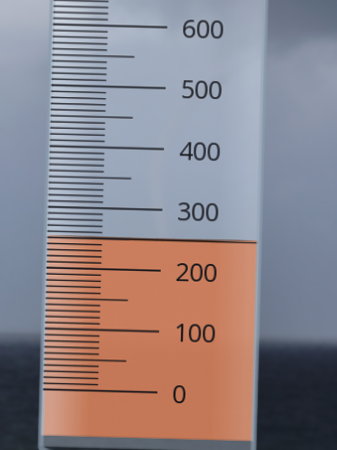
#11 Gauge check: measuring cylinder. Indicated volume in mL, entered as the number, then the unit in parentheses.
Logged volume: 250 (mL)
